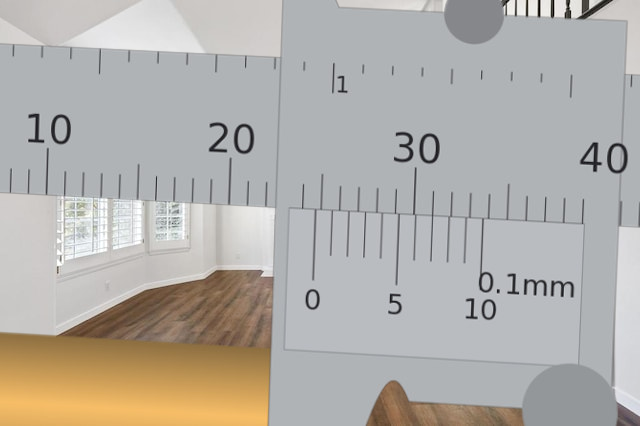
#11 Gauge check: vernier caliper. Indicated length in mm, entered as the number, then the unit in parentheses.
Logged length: 24.7 (mm)
